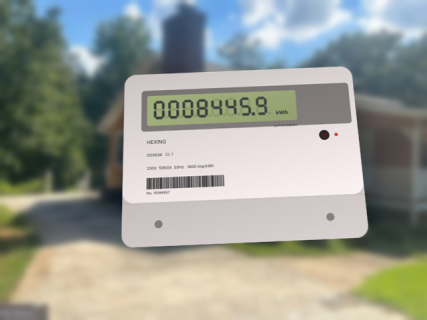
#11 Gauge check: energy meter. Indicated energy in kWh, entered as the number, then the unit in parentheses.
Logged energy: 8445.9 (kWh)
